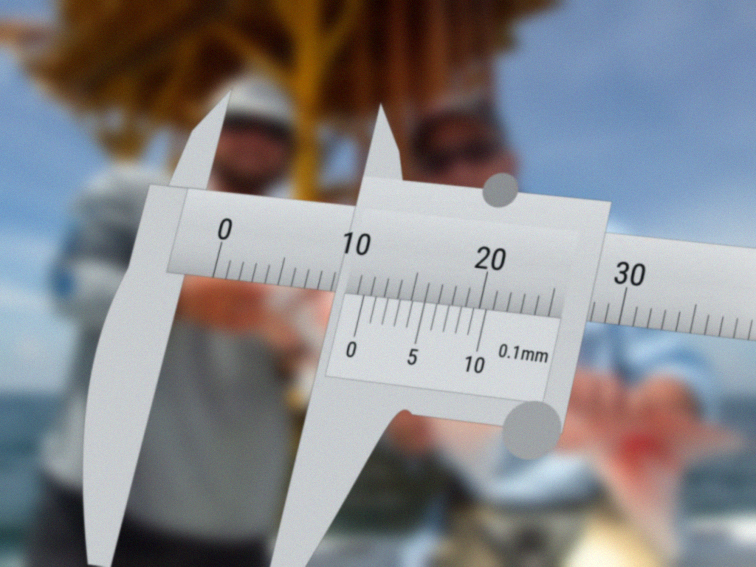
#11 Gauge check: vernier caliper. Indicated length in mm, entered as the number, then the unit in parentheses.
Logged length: 11.5 (mm)
